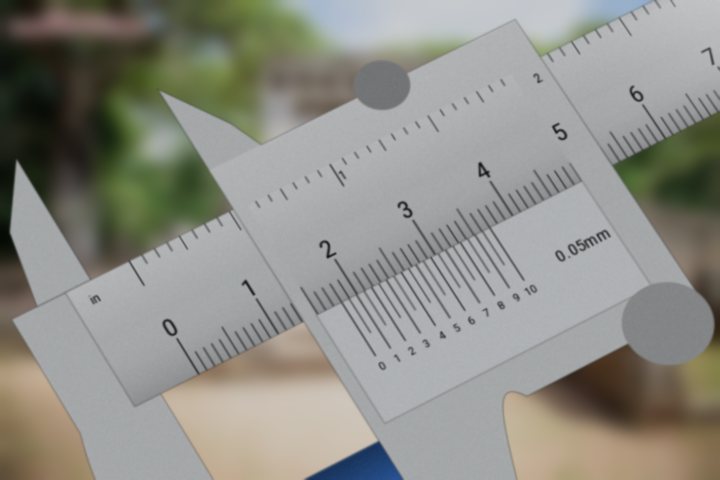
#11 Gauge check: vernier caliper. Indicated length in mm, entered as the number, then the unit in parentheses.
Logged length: 18.0 (mm)
